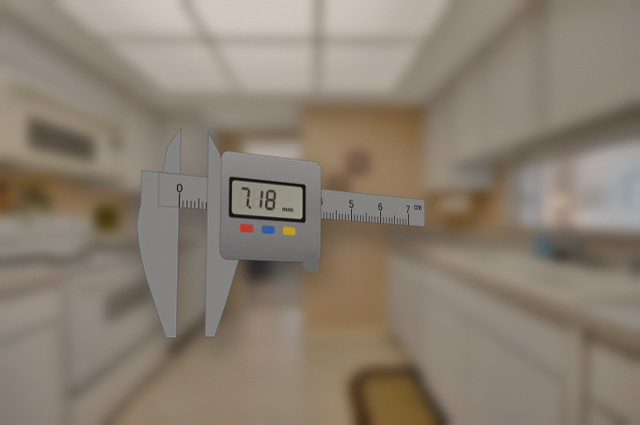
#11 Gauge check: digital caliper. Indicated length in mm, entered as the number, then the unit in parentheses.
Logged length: 7.18 (mm)
